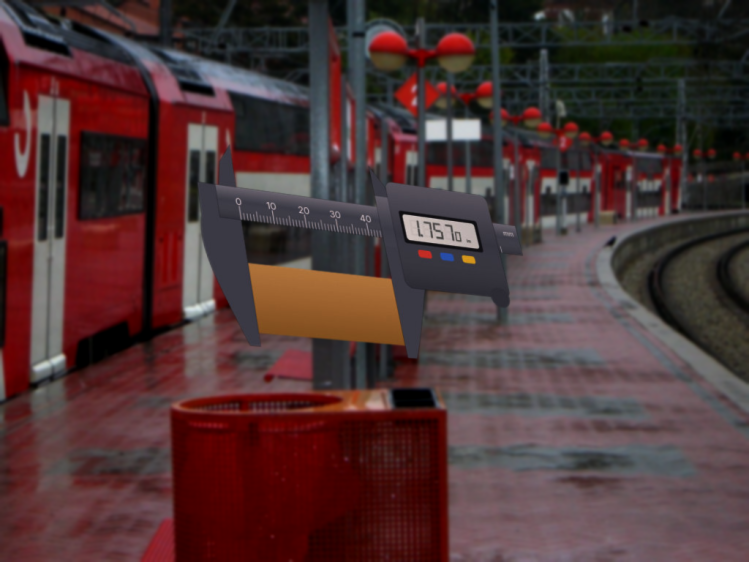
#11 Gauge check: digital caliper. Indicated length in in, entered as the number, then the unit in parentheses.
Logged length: 1.7570 (in)
